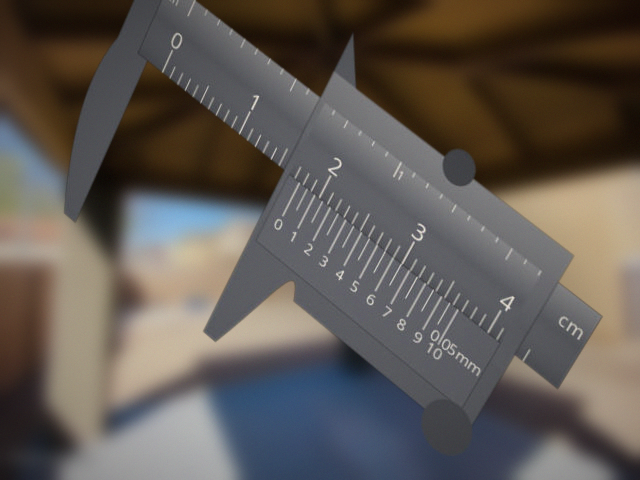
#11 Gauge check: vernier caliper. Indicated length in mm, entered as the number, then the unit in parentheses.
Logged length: 17.6 (mm)
